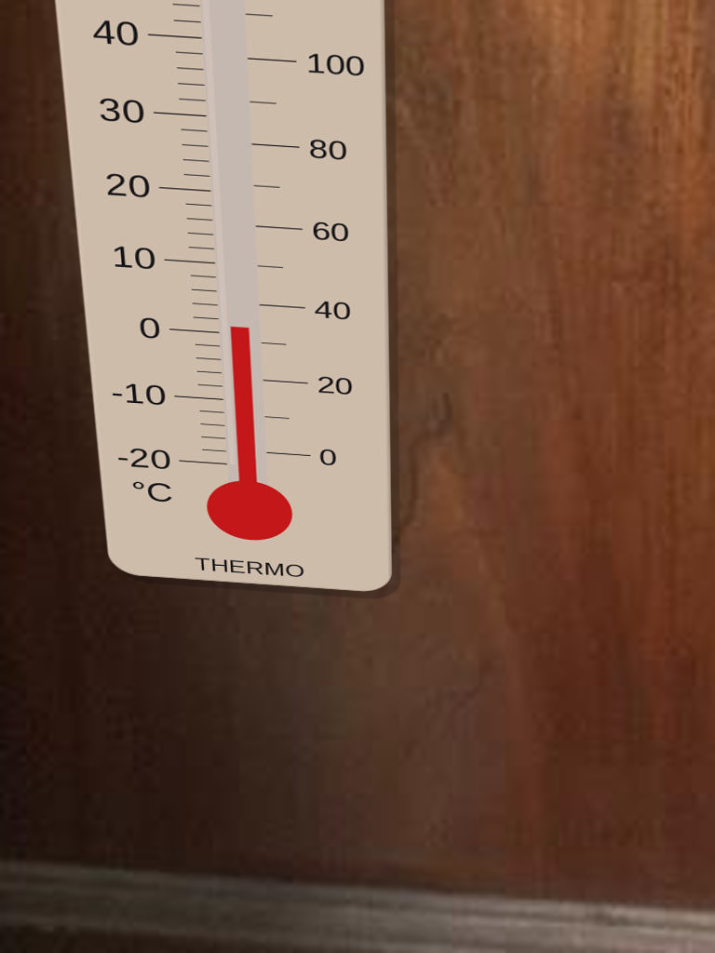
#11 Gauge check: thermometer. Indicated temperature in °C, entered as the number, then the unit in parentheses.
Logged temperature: 1 (°C)
